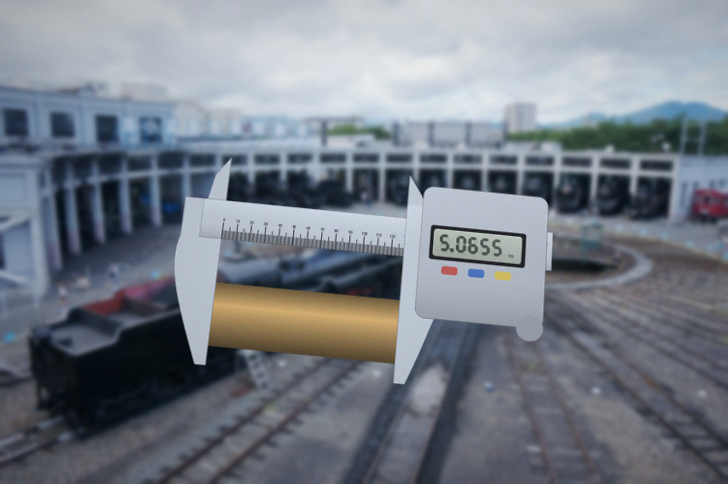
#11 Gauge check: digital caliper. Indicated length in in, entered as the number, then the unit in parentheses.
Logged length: 5.0655 (in)
